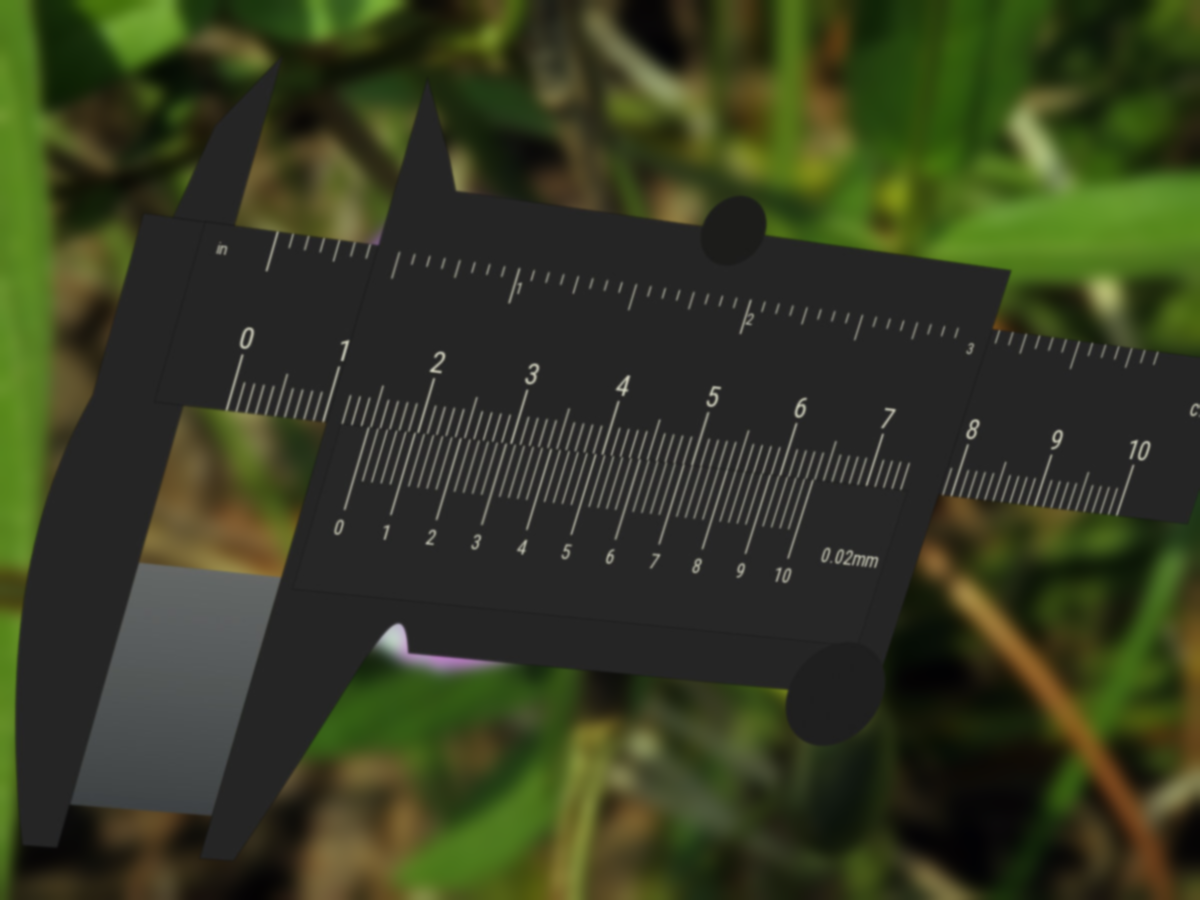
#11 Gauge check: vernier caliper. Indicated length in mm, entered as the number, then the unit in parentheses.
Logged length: 14.8 (mm)
